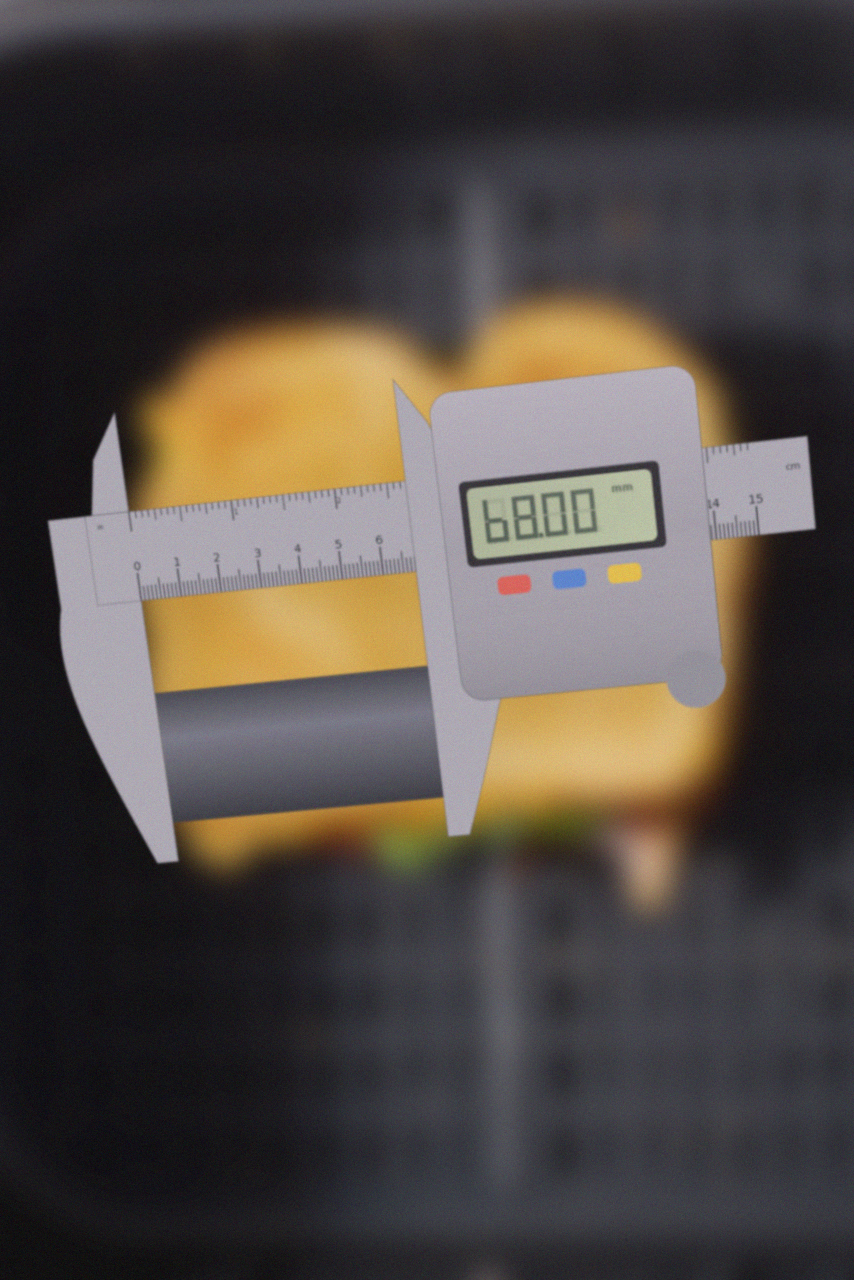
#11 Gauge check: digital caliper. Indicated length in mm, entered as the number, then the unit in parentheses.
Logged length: 68.00 (mm)
